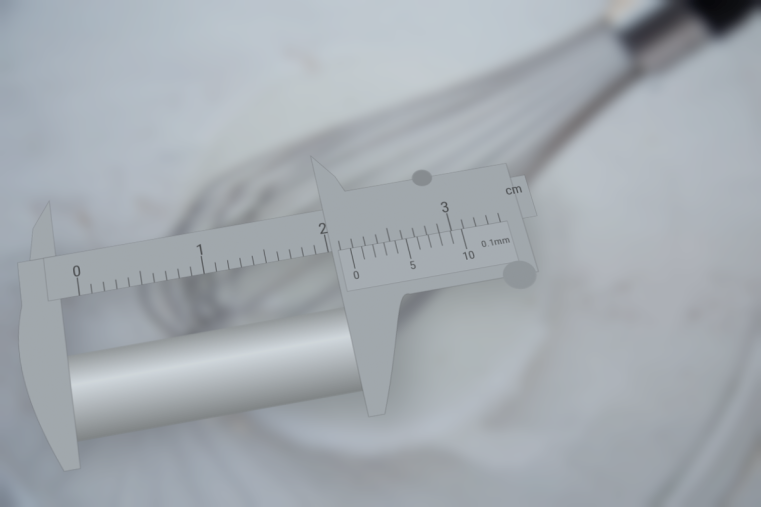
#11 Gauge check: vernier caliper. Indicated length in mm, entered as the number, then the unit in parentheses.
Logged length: 21.8 (mm)
